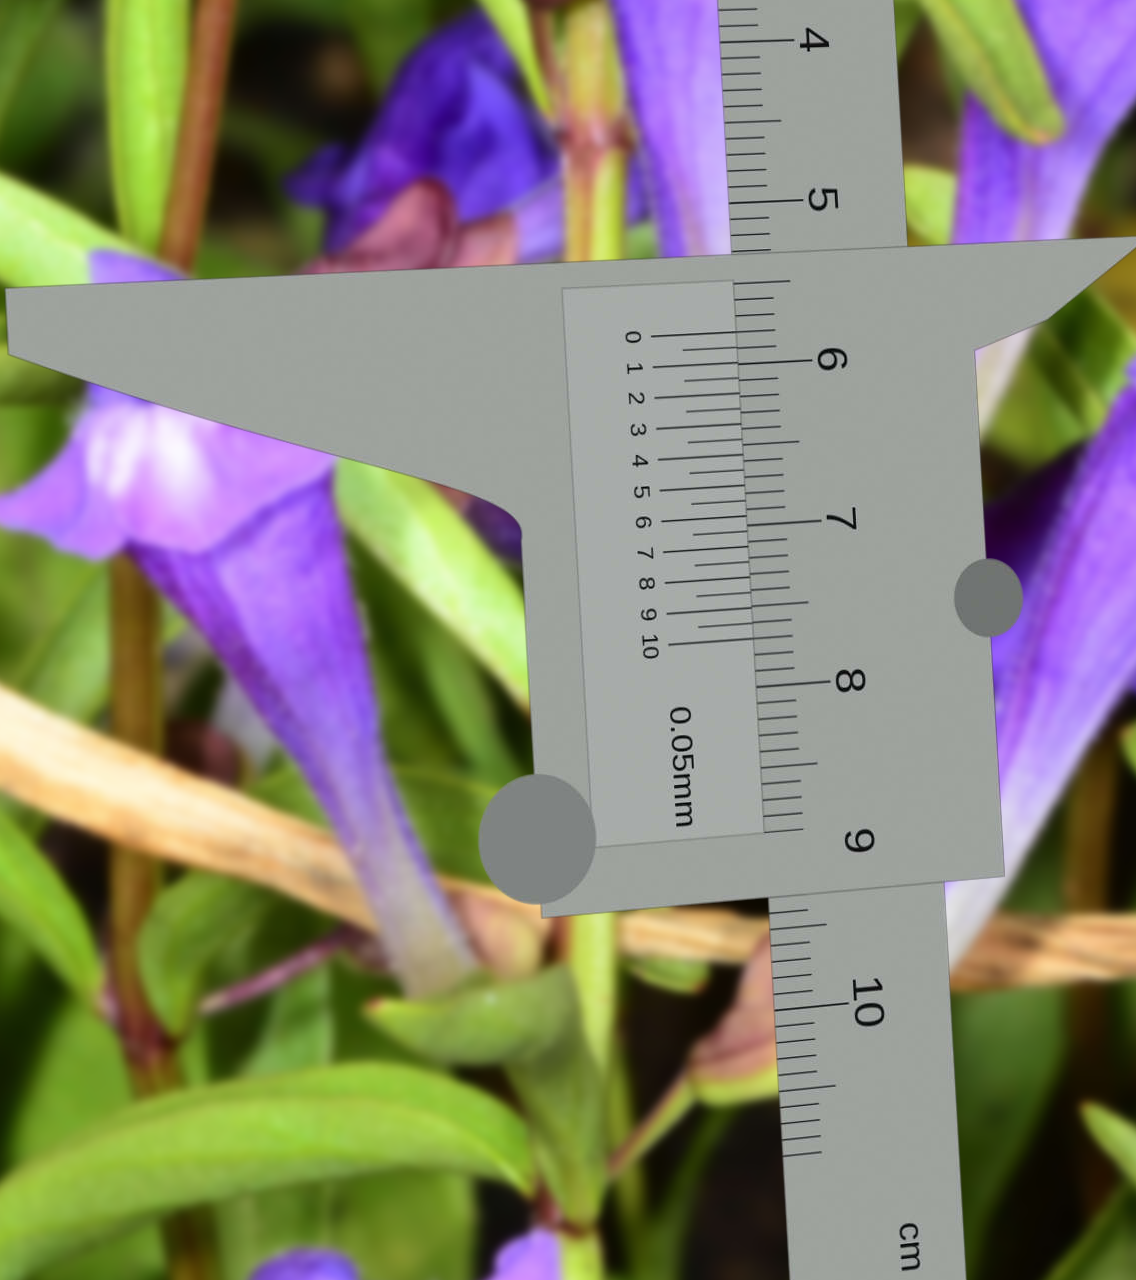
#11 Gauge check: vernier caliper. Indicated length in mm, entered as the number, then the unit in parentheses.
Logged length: 58.0 (mm)
